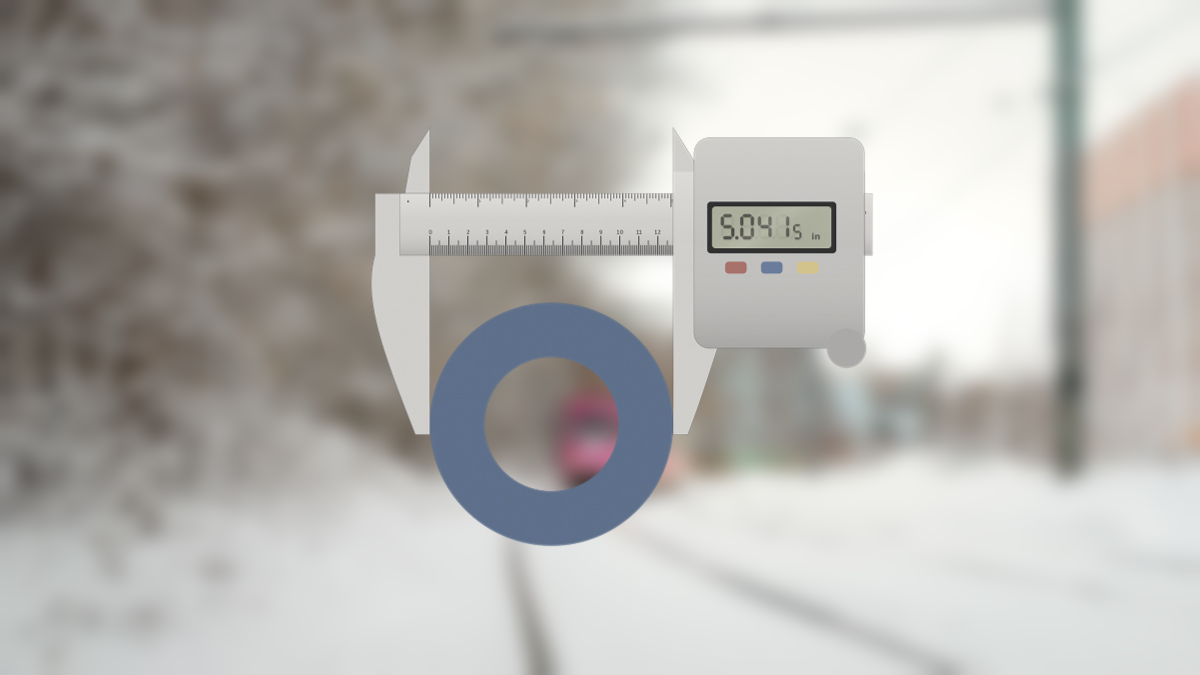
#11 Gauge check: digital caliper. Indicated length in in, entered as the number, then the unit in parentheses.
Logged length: 5.0415 (in)
